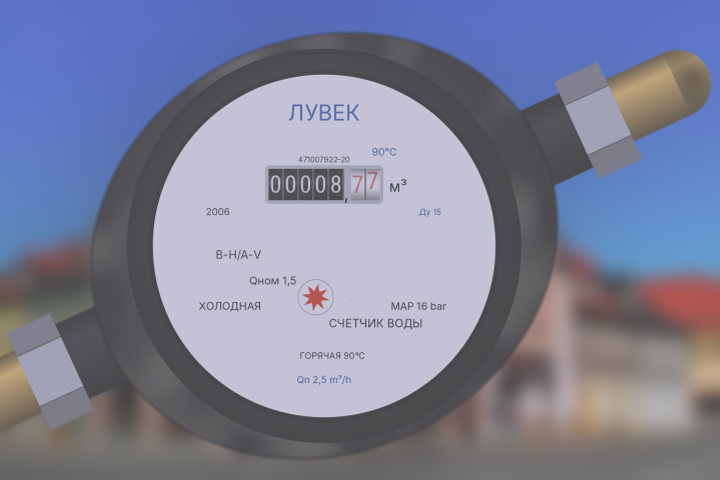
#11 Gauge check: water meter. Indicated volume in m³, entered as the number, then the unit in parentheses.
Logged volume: 8.77 (m³)
